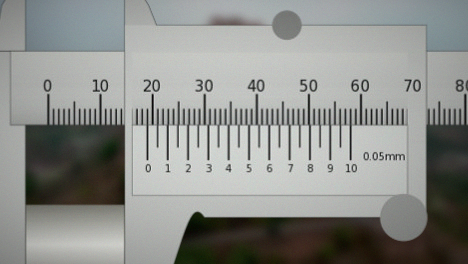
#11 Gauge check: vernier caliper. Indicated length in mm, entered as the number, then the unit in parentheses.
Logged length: 19.0 (mm)
